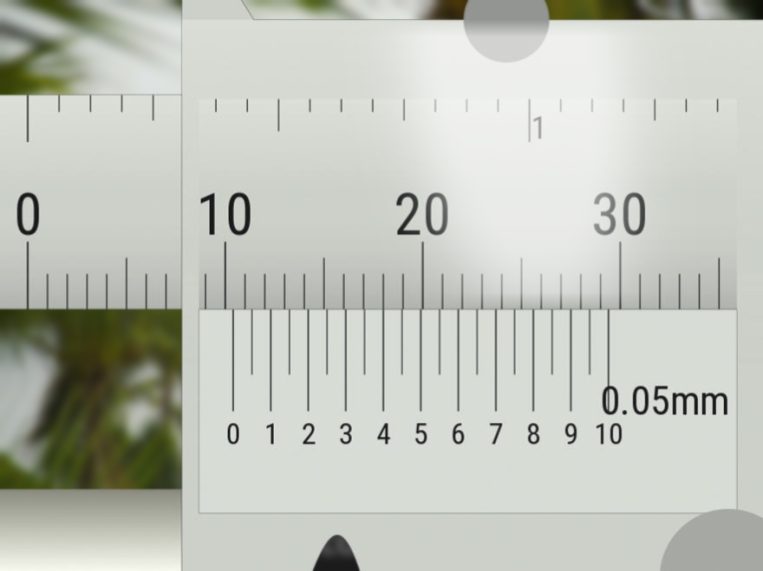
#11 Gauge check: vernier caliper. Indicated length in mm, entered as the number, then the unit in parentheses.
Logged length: 10.4 (mm)
